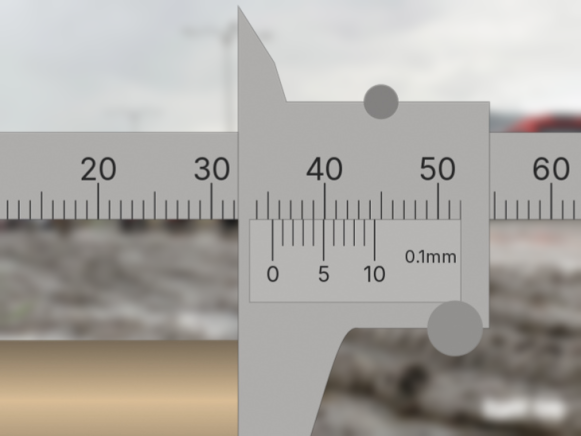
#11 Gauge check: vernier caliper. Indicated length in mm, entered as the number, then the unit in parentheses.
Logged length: 35.4 (mm)
